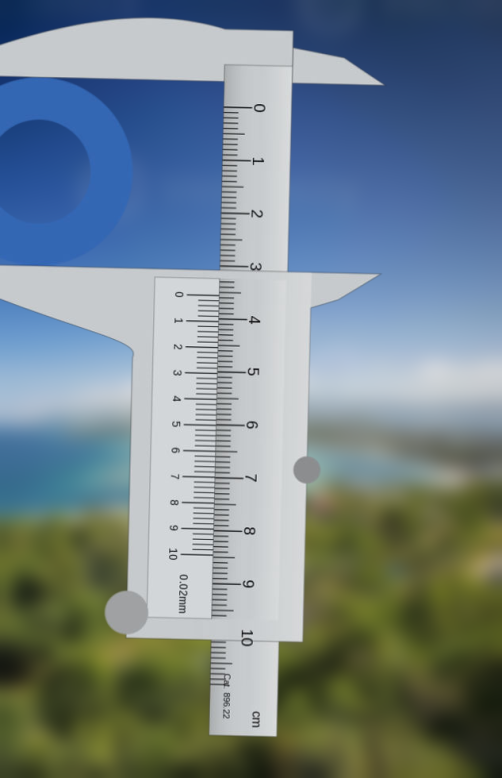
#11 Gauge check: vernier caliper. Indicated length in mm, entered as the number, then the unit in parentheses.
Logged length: 35.6 (mm)
